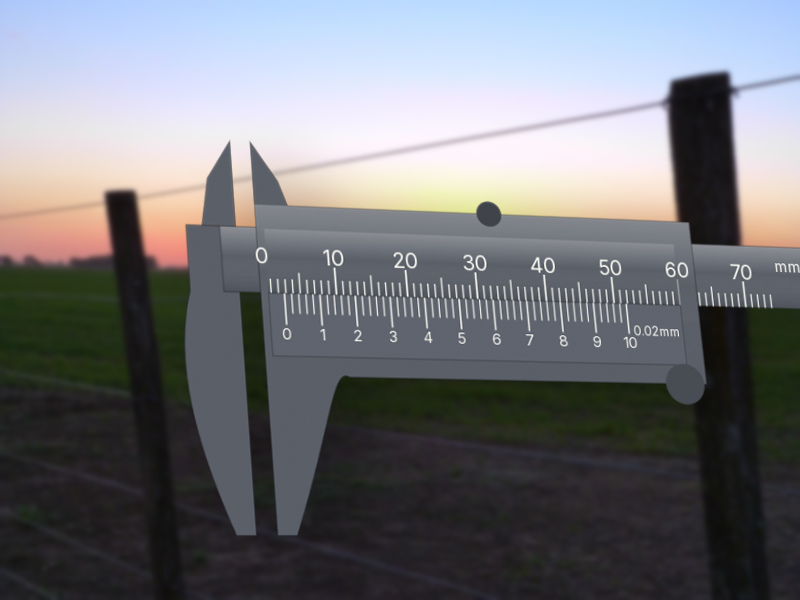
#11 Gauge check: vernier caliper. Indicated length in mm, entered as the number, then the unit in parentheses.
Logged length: 2.8 (mm)
